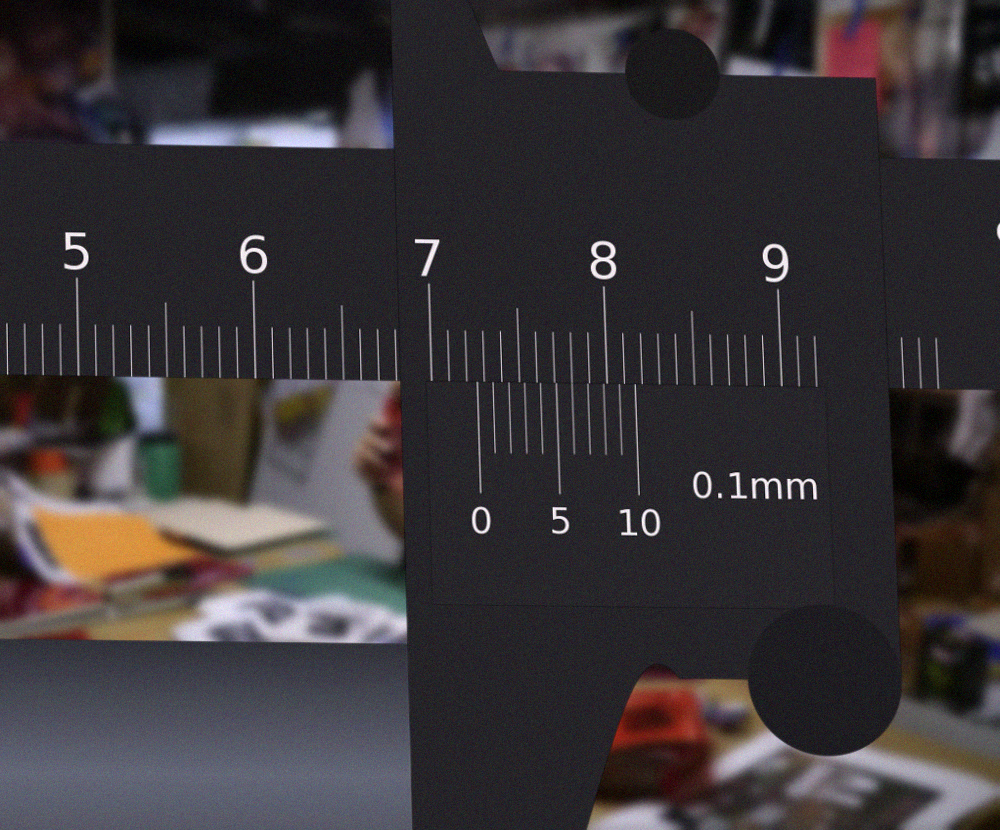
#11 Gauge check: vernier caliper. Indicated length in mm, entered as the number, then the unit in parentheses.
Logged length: 72.6 (mm)
